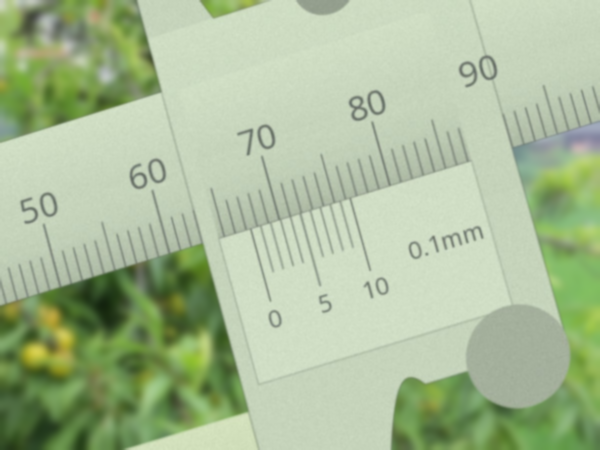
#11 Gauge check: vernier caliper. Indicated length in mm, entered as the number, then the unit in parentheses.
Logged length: 67.4 (mm)
